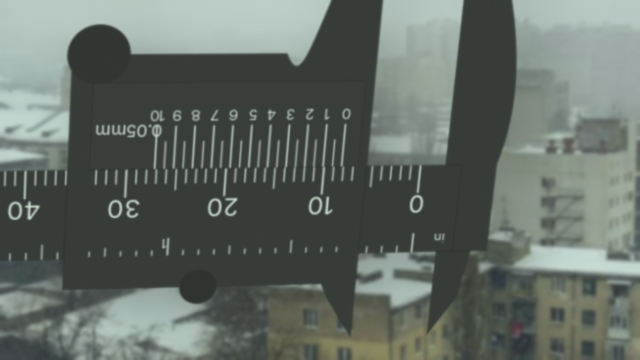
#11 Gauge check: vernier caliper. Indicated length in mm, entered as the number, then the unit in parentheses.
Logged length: 8.2 (mm)
